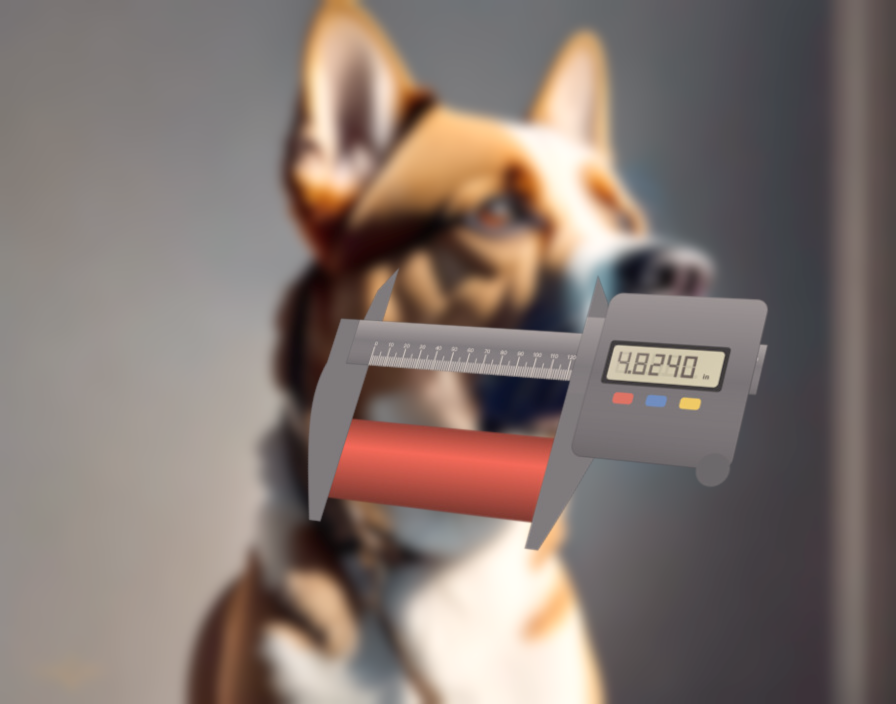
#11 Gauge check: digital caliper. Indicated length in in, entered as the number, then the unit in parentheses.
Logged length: 4.8240 (in)
